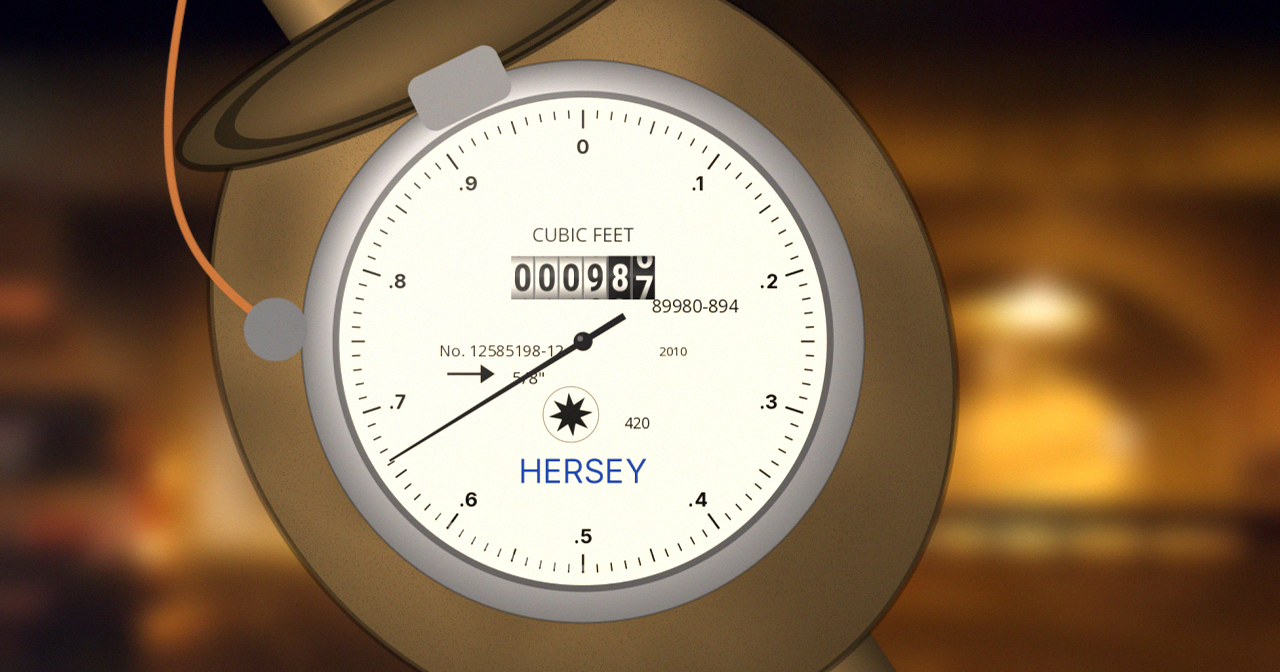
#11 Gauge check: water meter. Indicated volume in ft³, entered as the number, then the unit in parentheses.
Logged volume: 986.66 (ft³)
